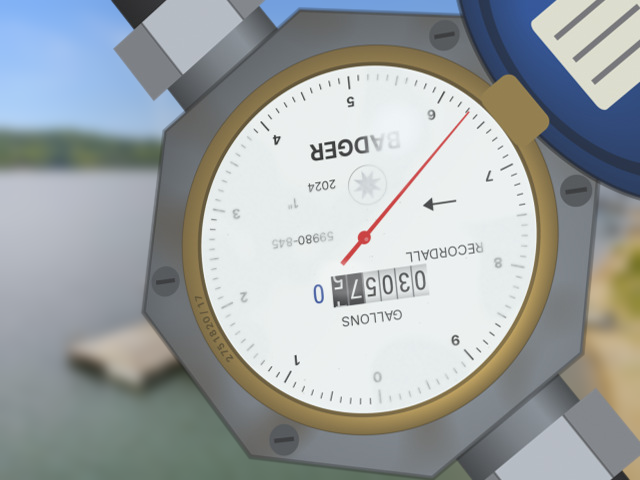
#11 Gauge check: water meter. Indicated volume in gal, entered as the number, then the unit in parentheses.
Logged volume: 305746.3 (gal)
